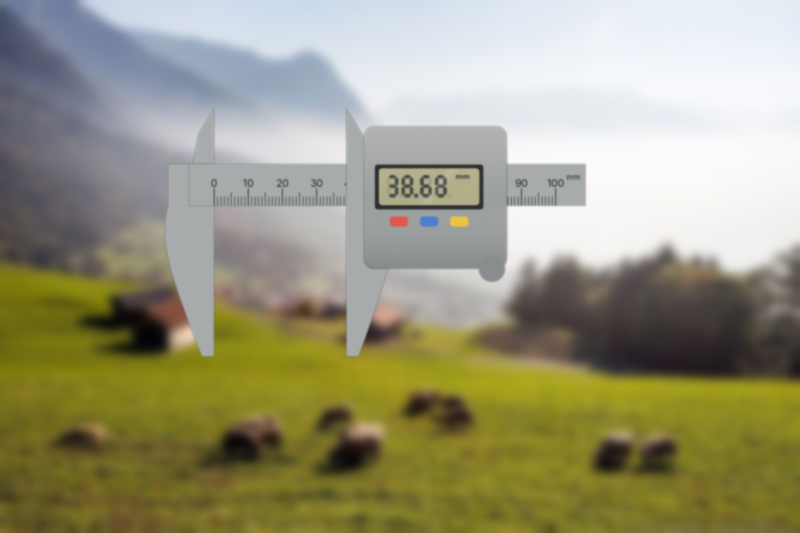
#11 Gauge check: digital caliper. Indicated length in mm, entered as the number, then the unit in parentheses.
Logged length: 38.68 (mm)
